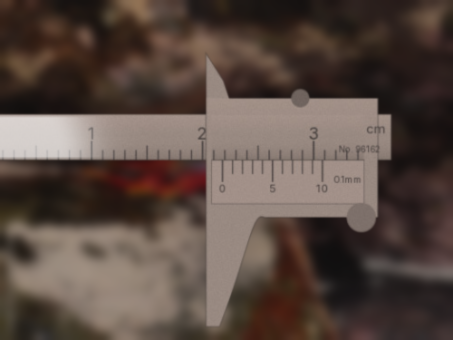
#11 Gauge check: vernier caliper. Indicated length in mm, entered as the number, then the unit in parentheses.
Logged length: 21.8 (mm)
